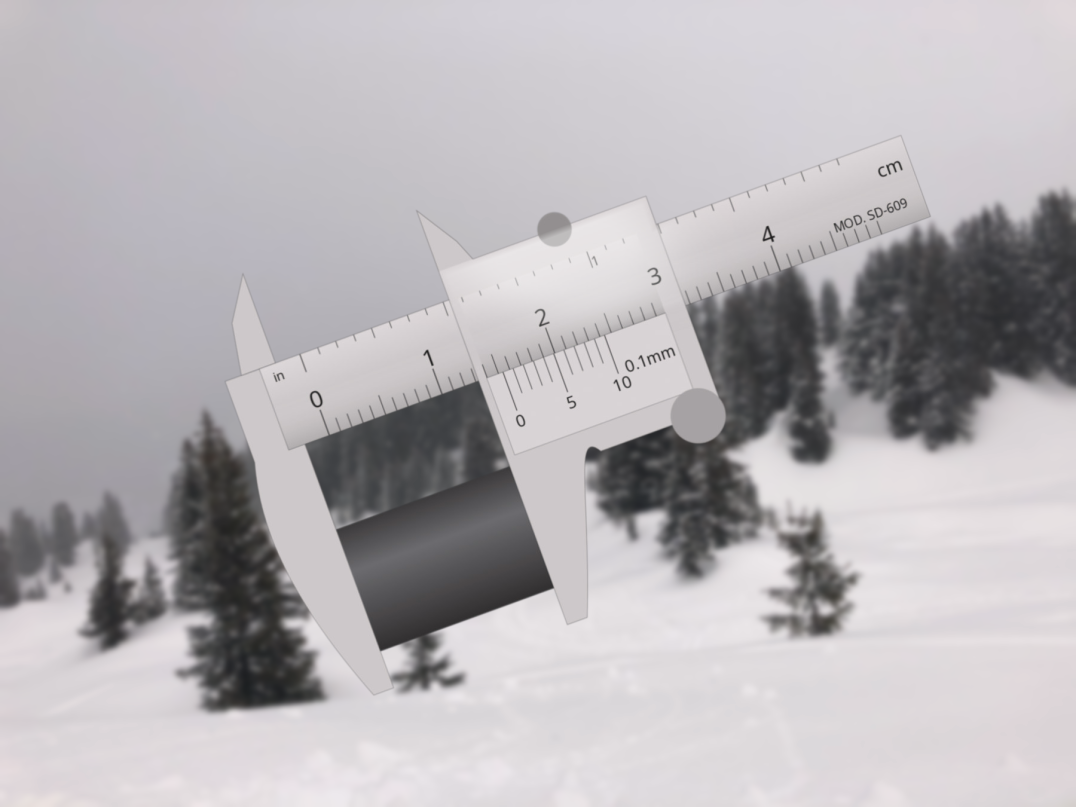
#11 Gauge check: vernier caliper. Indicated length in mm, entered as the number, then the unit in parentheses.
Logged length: 15.4 (mm)
